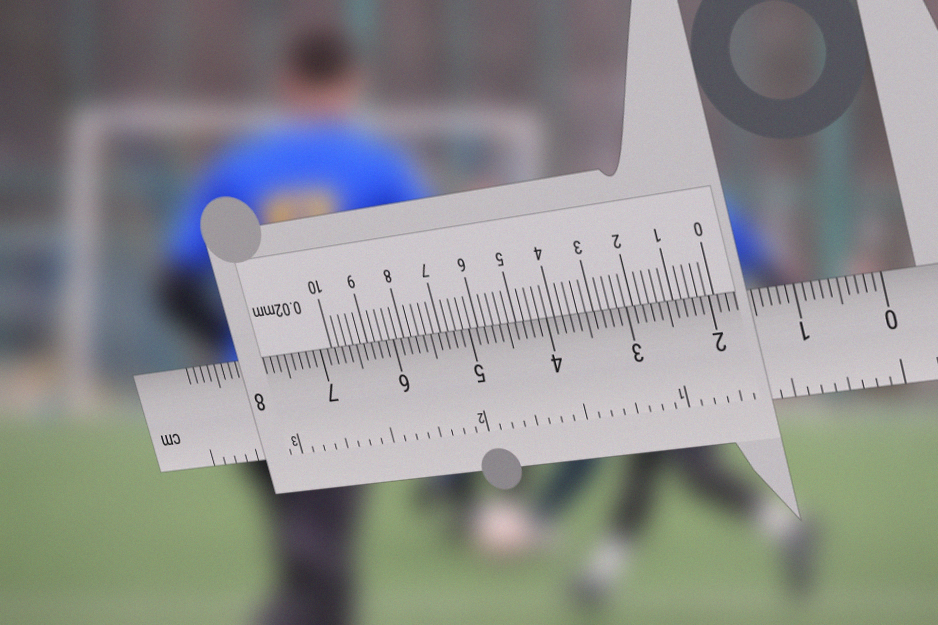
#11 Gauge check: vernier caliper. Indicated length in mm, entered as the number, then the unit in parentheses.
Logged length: 19.4 (mm)
